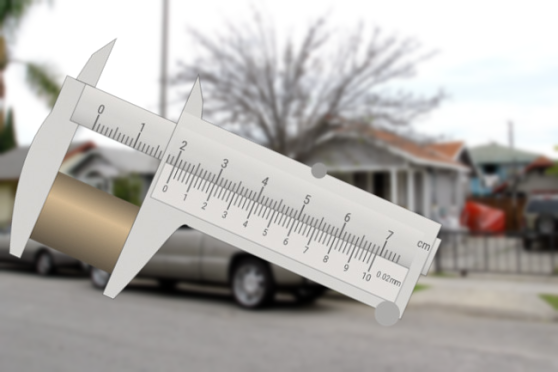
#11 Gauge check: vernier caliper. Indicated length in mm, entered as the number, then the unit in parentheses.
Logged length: 20.0 (mm)
